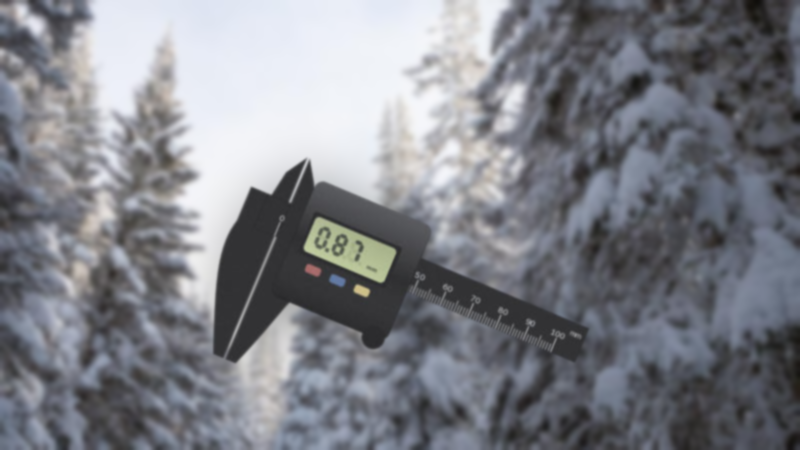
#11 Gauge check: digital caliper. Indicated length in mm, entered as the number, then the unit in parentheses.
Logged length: 0.87 (mm)
